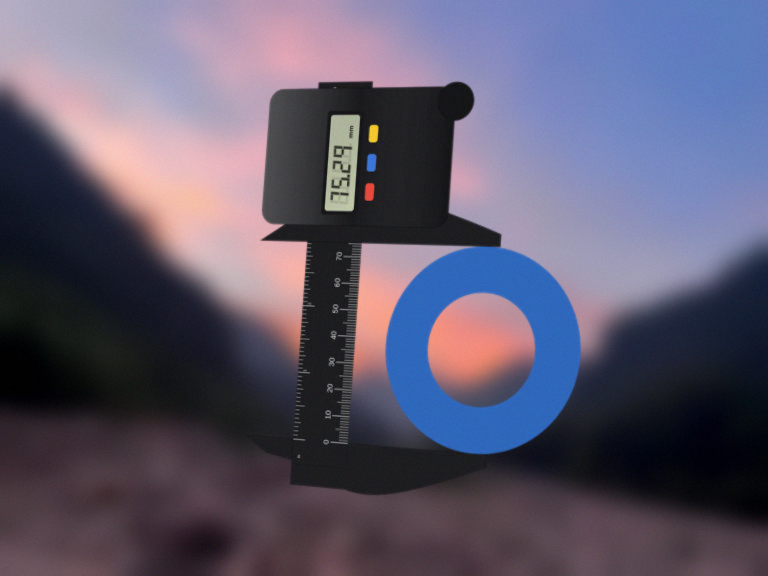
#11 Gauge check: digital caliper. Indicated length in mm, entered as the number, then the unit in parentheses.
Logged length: 75.29 (mm)
